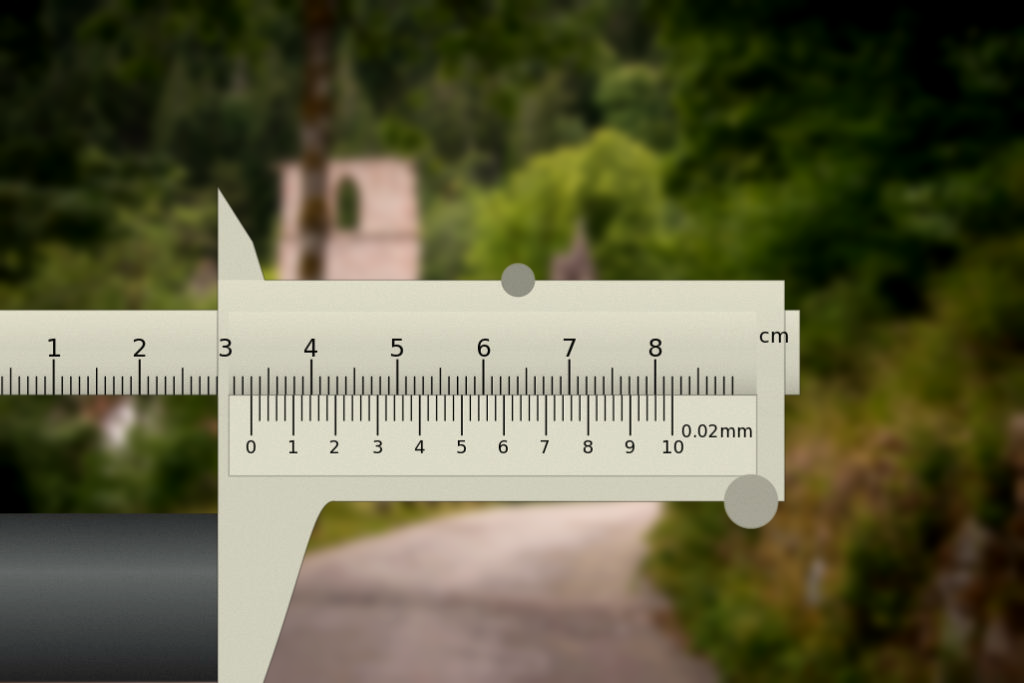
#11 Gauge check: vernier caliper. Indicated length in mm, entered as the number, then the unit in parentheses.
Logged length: 33.0 (mm)
